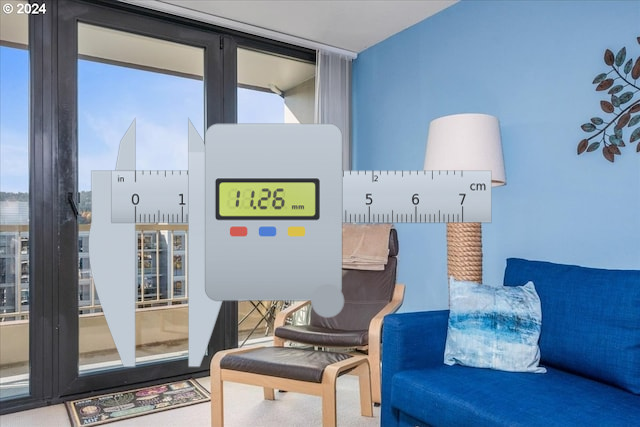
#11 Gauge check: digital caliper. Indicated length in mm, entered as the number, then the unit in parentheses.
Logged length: 11.26 (mm)
